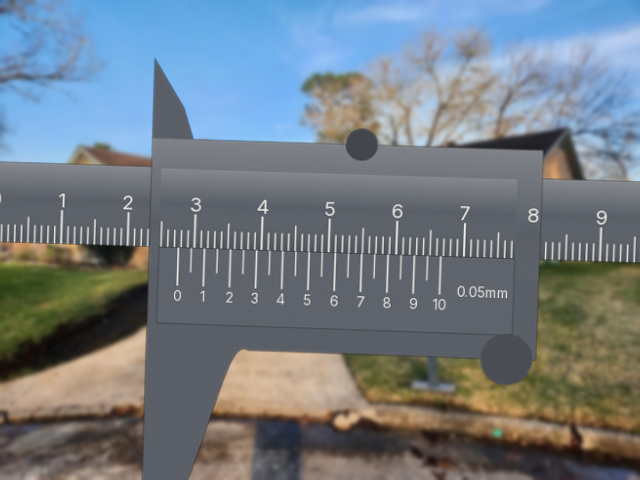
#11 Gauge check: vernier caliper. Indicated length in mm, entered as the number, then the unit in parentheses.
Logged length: 27.6 (mm)
